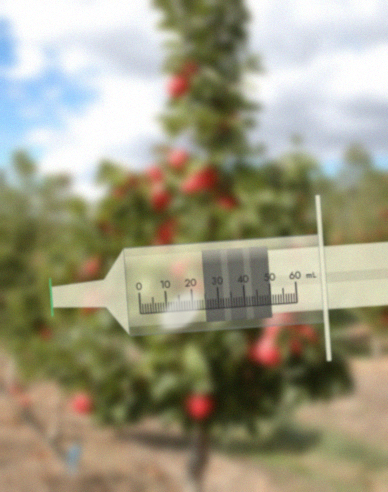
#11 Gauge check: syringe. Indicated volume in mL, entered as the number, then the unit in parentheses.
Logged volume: 25 (mL)
